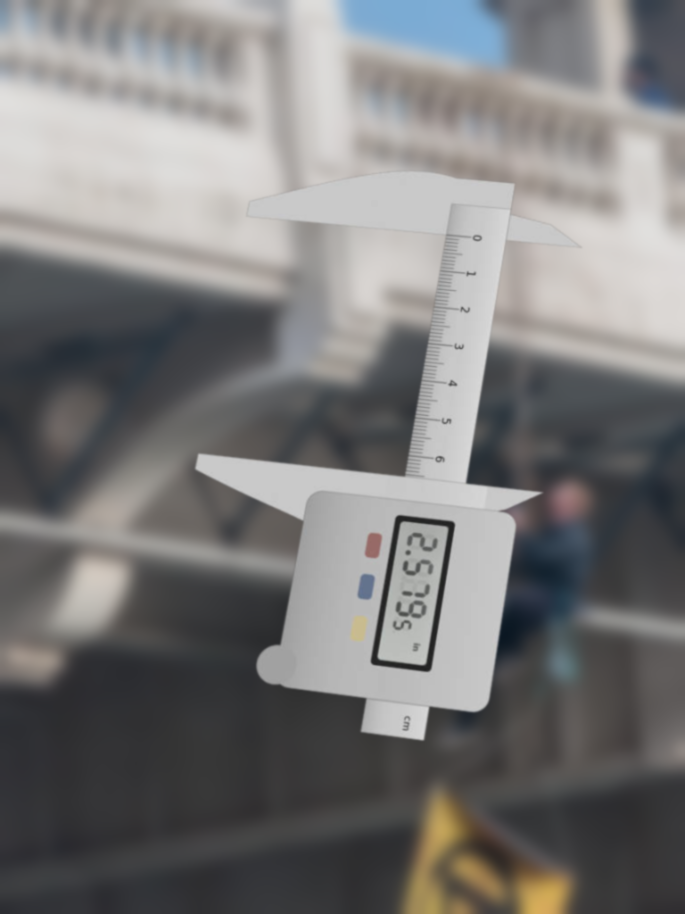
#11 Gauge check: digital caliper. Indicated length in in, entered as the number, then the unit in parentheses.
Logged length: 2.5795 (in)
